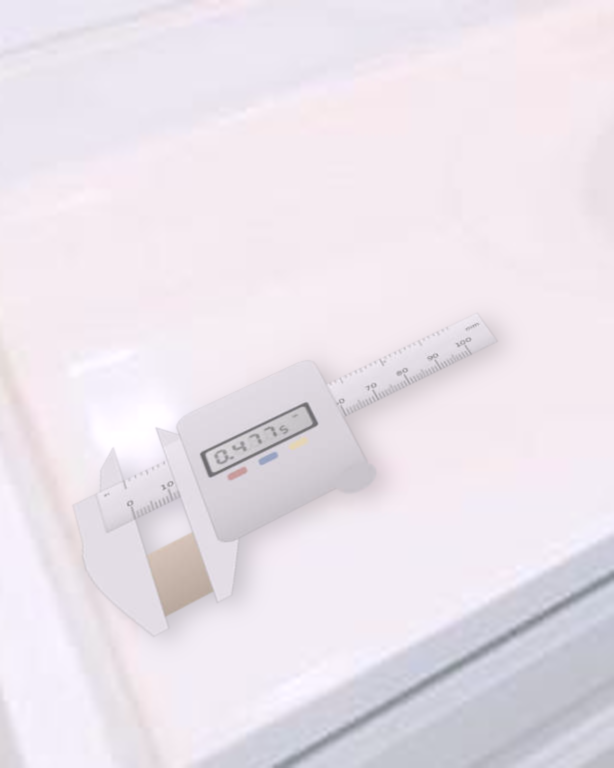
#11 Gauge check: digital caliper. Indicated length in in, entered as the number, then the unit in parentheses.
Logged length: 0.4775 (in)
